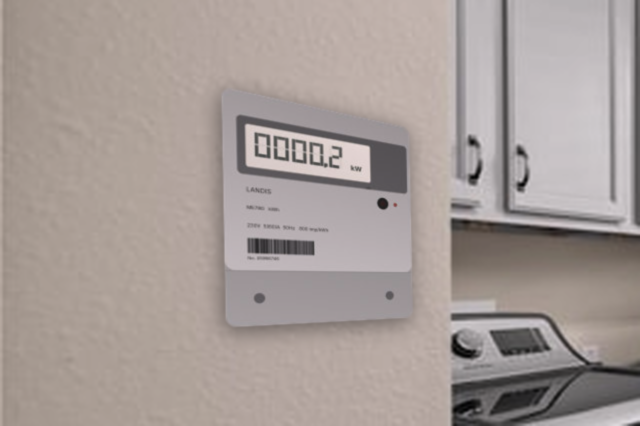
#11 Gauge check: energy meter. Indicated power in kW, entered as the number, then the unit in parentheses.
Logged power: 0.2 (kW)
